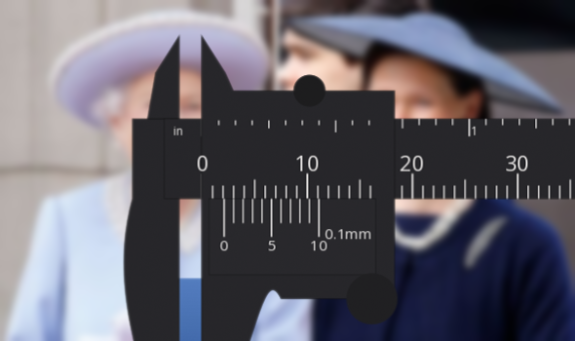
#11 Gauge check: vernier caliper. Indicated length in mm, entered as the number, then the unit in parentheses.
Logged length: 2.1 (mm)
